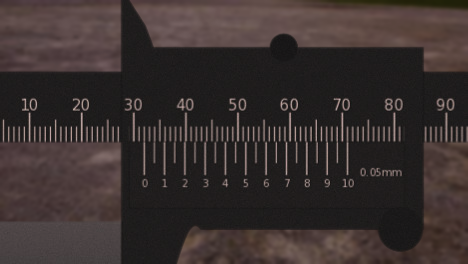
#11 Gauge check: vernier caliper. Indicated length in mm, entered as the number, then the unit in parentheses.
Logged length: 32.0 (mm)
